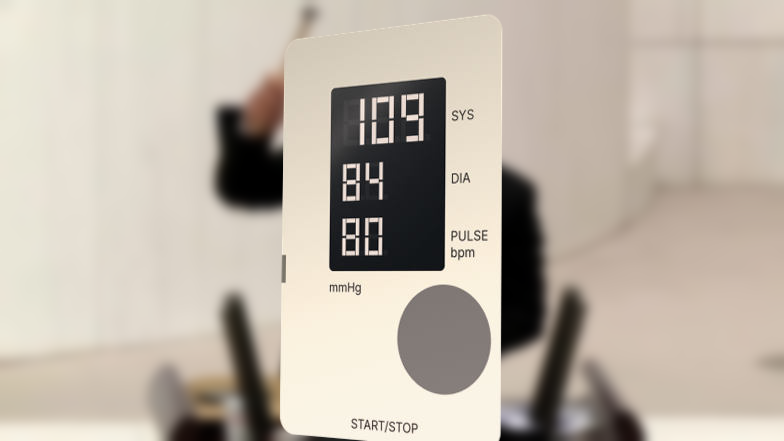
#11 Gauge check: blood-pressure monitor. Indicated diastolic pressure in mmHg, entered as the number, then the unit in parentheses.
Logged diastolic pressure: 84 (mmHg)
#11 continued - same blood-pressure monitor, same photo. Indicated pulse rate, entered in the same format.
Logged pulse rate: 80 (bpm)
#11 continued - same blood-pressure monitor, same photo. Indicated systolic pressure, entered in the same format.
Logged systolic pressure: 109 (mmHg)
